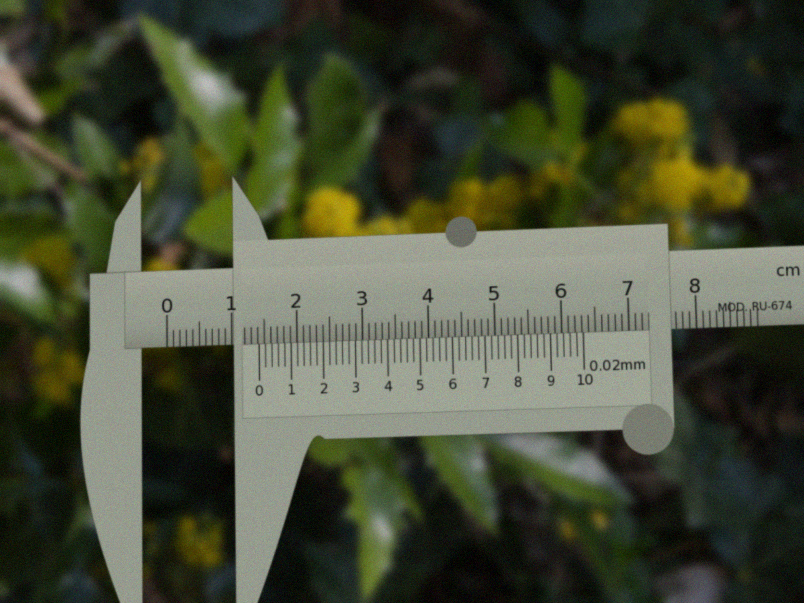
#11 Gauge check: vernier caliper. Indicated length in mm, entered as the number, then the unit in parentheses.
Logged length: 14.2 (mm)
